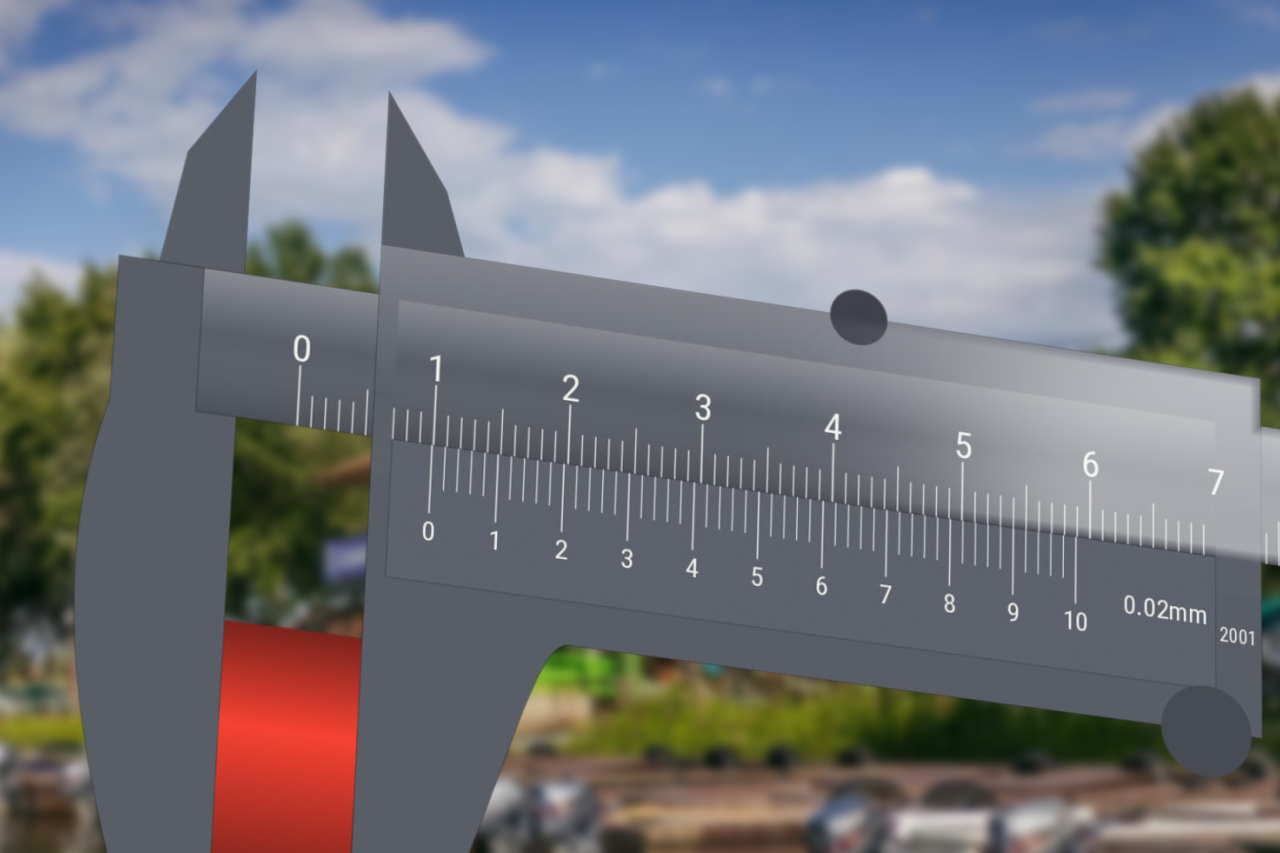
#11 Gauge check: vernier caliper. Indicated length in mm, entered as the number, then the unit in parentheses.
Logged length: 9.9 (mm)
